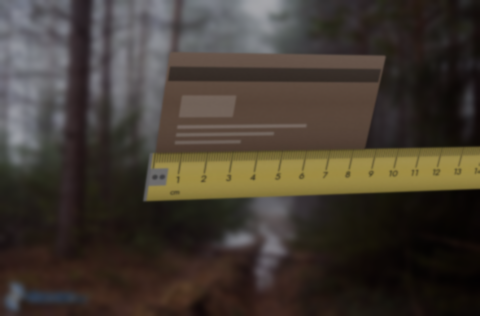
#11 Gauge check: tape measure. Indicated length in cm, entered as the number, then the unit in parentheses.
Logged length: 8.5 (cm)
